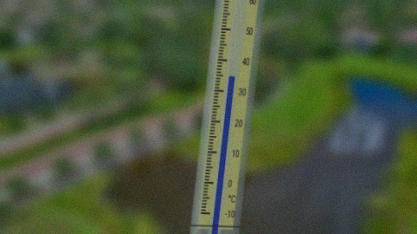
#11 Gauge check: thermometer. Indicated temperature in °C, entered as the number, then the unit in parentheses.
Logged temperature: 35 (°C)
